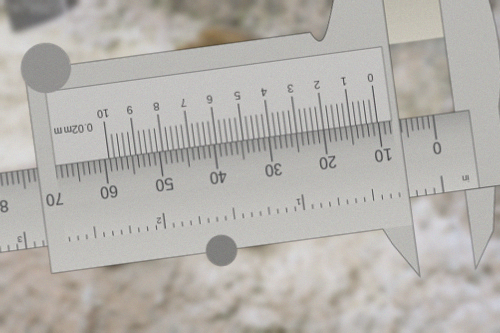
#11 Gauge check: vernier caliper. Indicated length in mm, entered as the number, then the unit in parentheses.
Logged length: 10.2 (mm)
